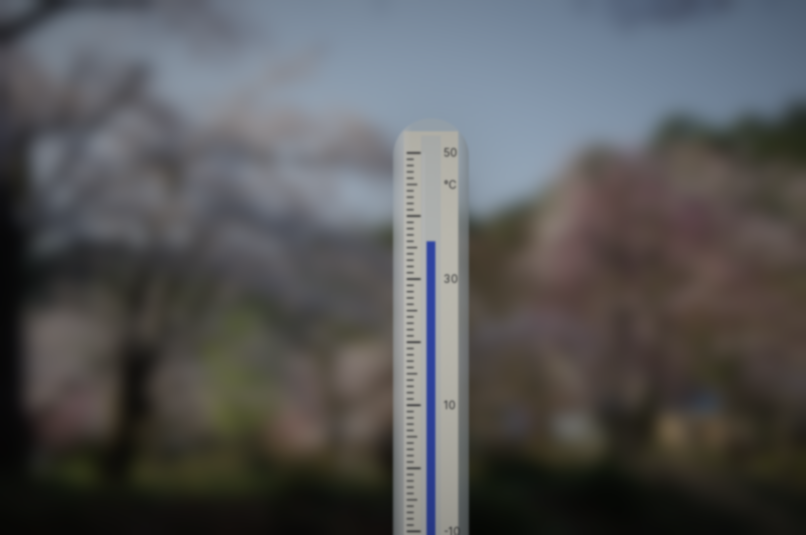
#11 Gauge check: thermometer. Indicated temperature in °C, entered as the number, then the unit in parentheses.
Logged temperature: 36 (°C)
